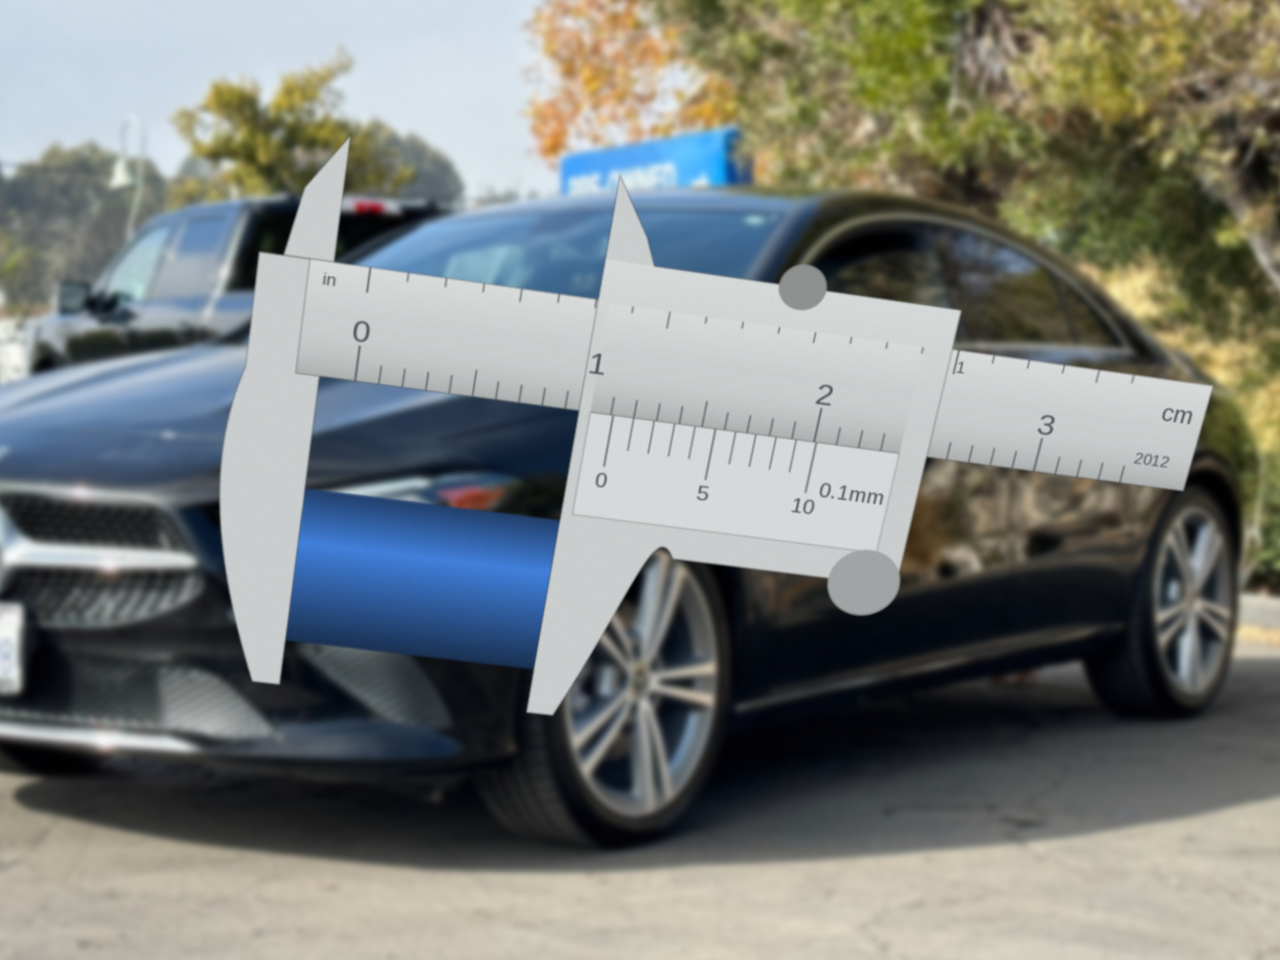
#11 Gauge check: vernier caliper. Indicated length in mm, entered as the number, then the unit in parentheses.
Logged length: 11.1 (mm)
